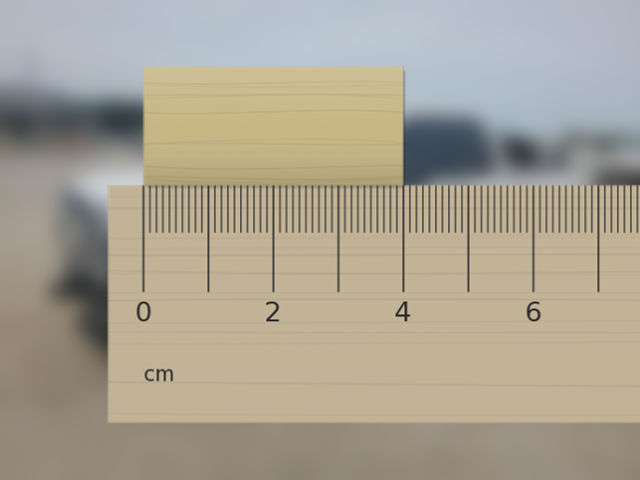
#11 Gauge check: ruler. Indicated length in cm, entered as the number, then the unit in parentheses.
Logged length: 4 (cm)
